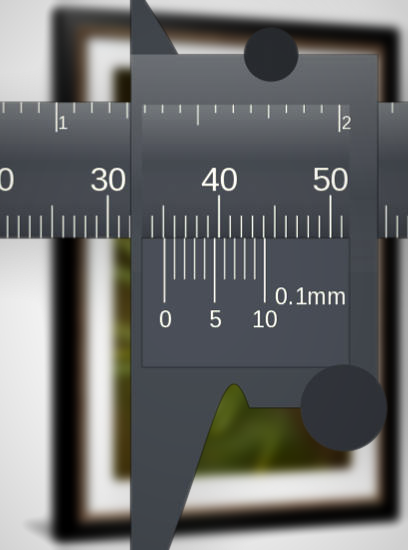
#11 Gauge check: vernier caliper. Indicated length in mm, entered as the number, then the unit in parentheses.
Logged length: 35.1 (mm)
